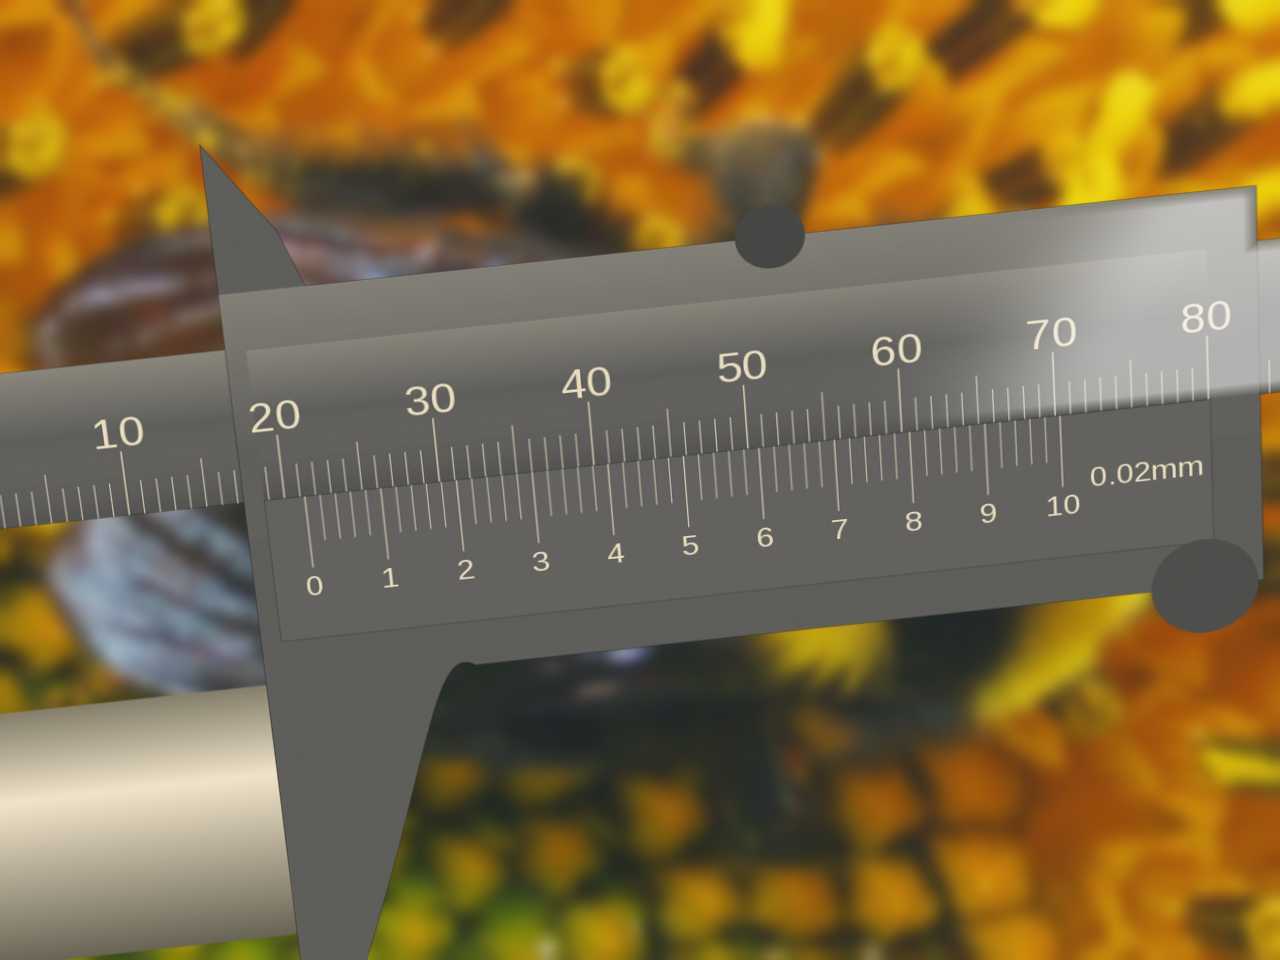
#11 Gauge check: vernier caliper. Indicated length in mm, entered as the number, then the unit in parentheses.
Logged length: 21.3 (mm)
